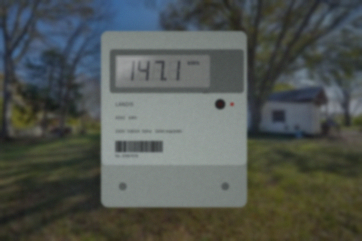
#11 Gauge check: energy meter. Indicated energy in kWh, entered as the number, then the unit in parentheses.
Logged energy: 147.1 (kWh)
